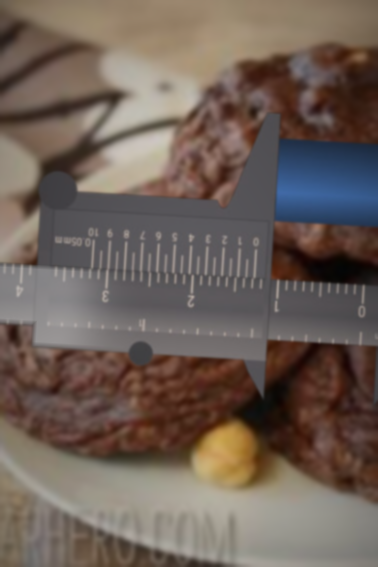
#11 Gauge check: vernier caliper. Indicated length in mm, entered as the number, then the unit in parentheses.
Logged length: 12.8 (mm)
